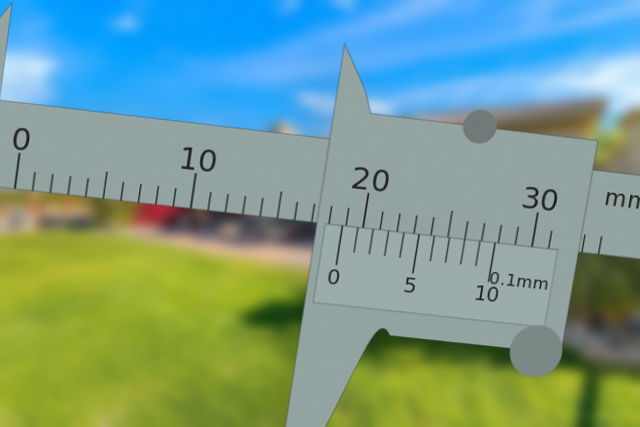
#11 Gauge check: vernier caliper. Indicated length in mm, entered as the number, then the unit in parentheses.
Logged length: 18.8 (mm)
